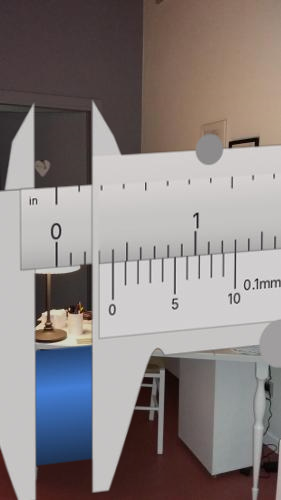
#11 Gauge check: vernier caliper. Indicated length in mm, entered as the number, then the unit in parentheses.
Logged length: 4.0 (mm)
